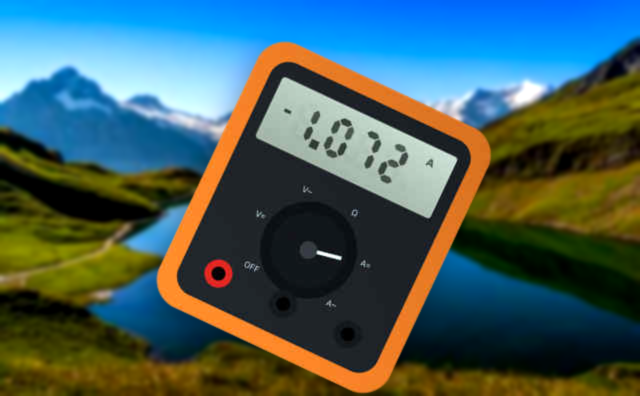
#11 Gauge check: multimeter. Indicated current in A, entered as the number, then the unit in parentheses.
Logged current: -1.072 (A)
